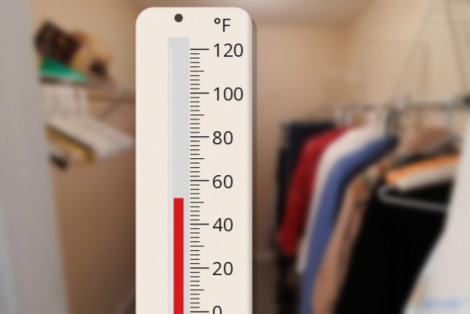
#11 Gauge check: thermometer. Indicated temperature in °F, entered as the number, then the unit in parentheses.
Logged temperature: 52 (°F)
